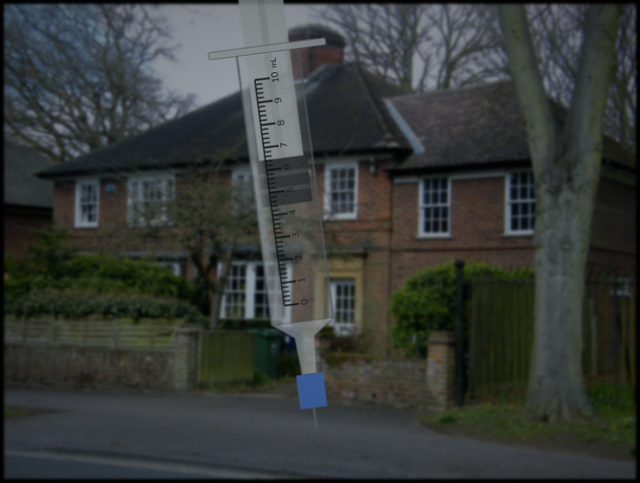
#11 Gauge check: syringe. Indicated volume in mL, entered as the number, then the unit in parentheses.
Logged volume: 4.4 (mL)
